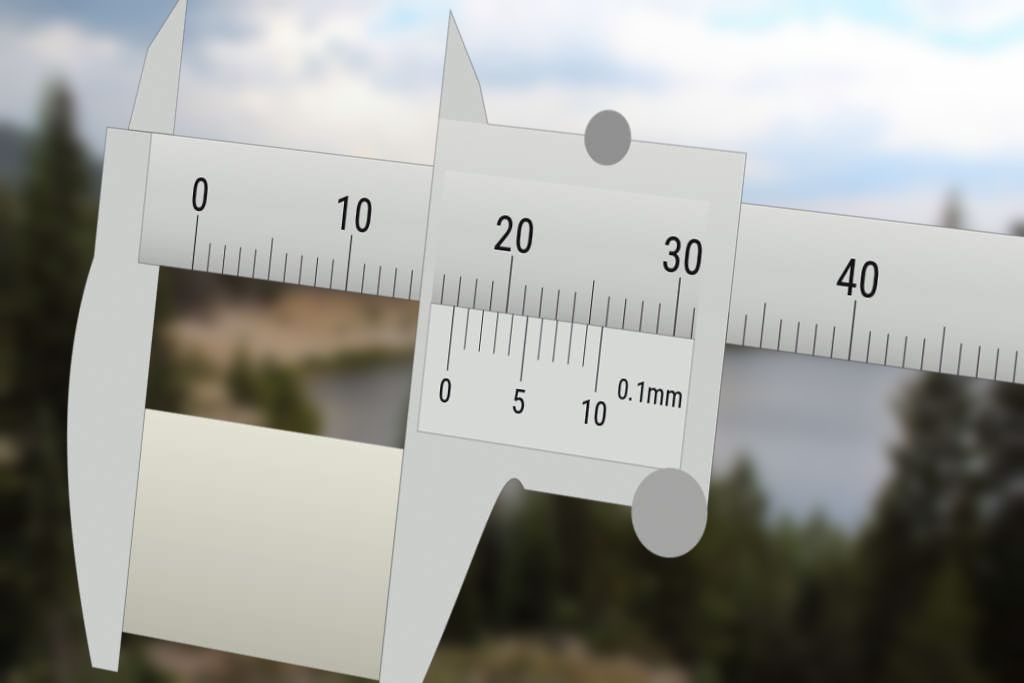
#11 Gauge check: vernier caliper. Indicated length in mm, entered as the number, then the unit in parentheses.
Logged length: 16.8 (mm)
